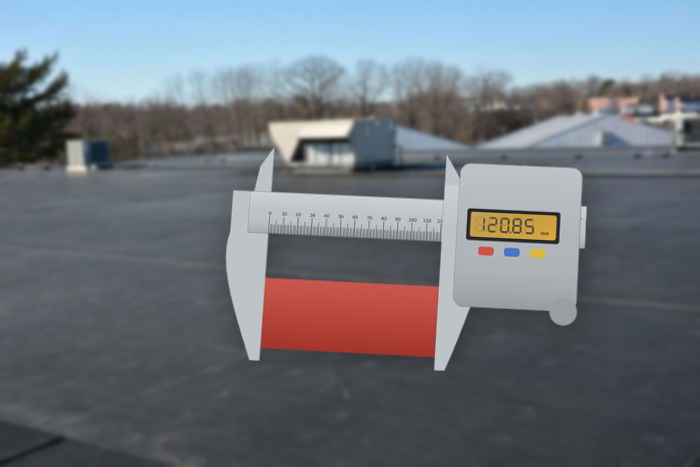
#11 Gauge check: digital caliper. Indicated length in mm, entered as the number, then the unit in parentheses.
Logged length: 120.85 (mm)
